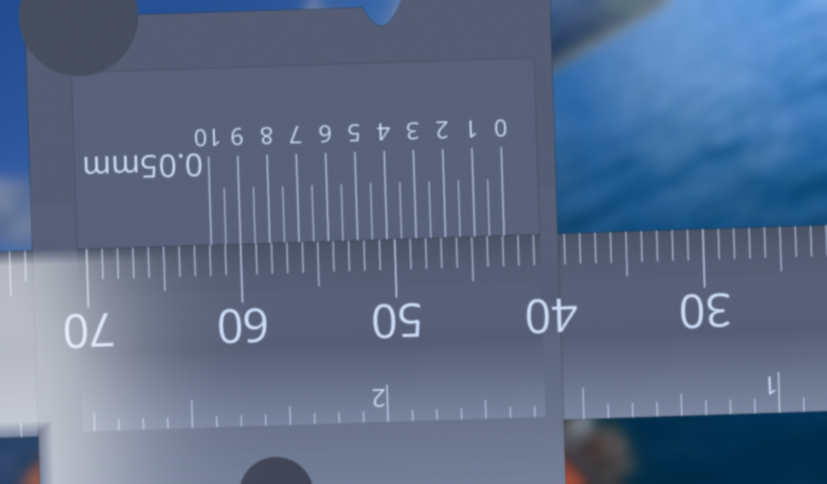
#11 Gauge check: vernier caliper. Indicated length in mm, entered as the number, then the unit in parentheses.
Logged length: 42.9 (mm)
